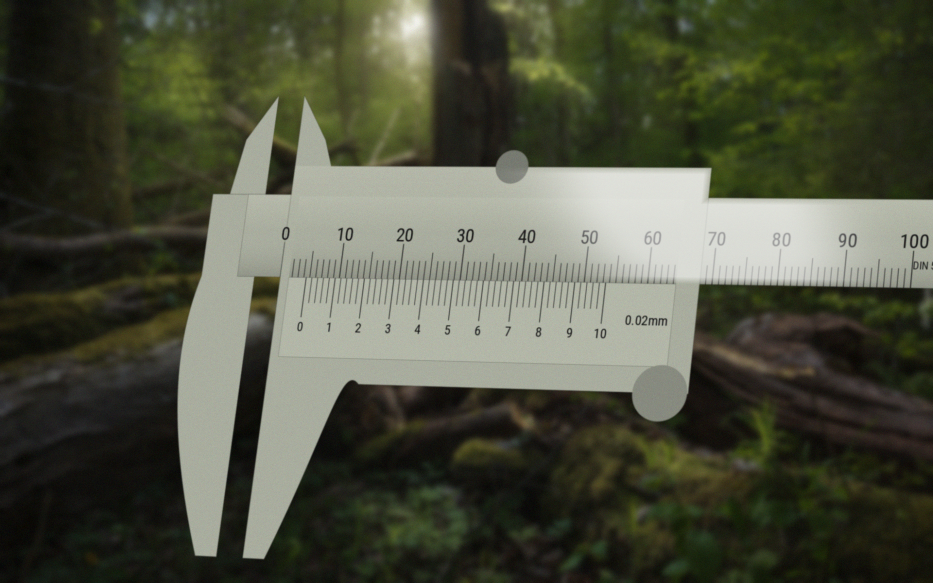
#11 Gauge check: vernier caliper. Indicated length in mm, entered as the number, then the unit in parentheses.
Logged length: 4.4 (mm)
